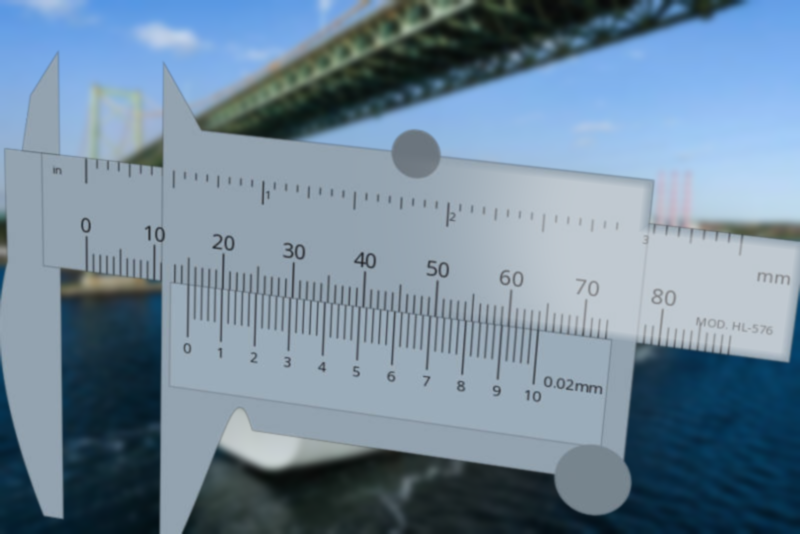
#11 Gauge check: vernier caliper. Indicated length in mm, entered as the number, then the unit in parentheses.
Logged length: 15.0 (mm)
